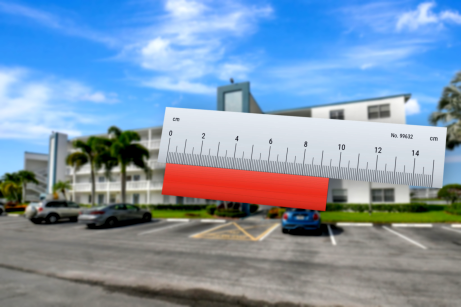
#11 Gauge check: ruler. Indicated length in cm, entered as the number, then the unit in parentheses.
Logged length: 9.5 (cm)
